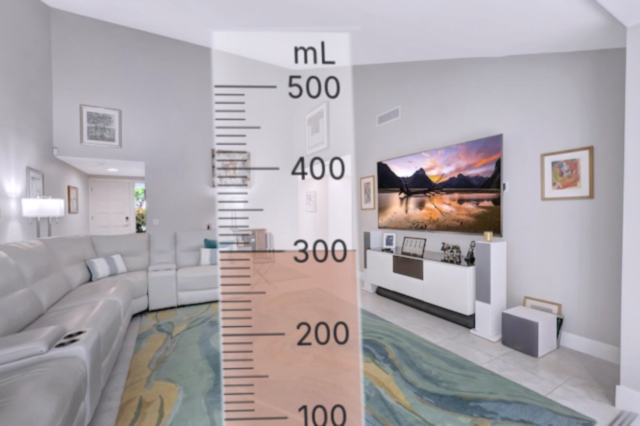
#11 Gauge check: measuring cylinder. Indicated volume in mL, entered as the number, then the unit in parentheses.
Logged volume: 300 (mL)
